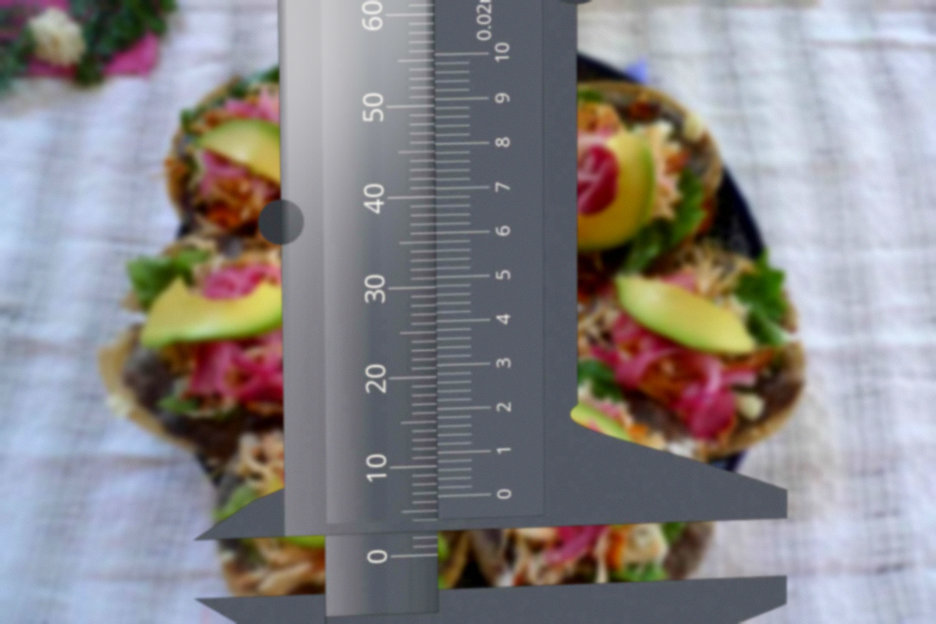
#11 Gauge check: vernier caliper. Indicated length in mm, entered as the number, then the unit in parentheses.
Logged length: 6.6 (mm)
